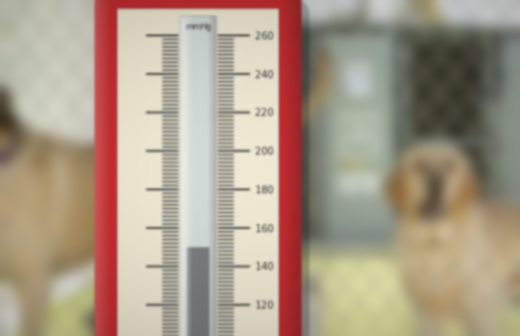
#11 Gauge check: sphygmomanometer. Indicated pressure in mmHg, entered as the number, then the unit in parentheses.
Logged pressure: 150 (mmHg)
